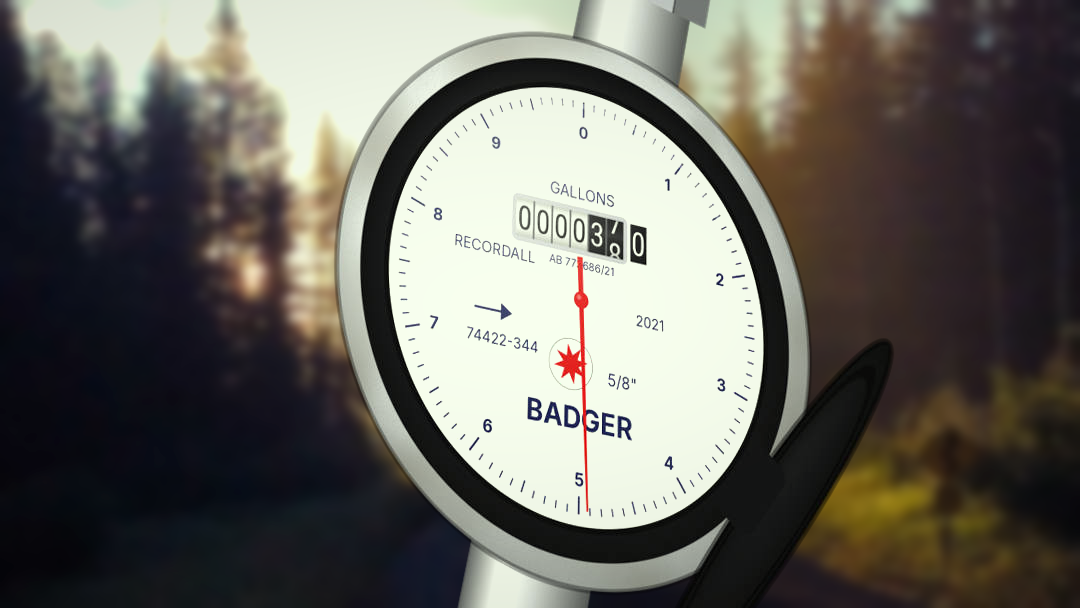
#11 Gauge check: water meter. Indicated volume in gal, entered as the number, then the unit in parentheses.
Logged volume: 374.9 (gal)
